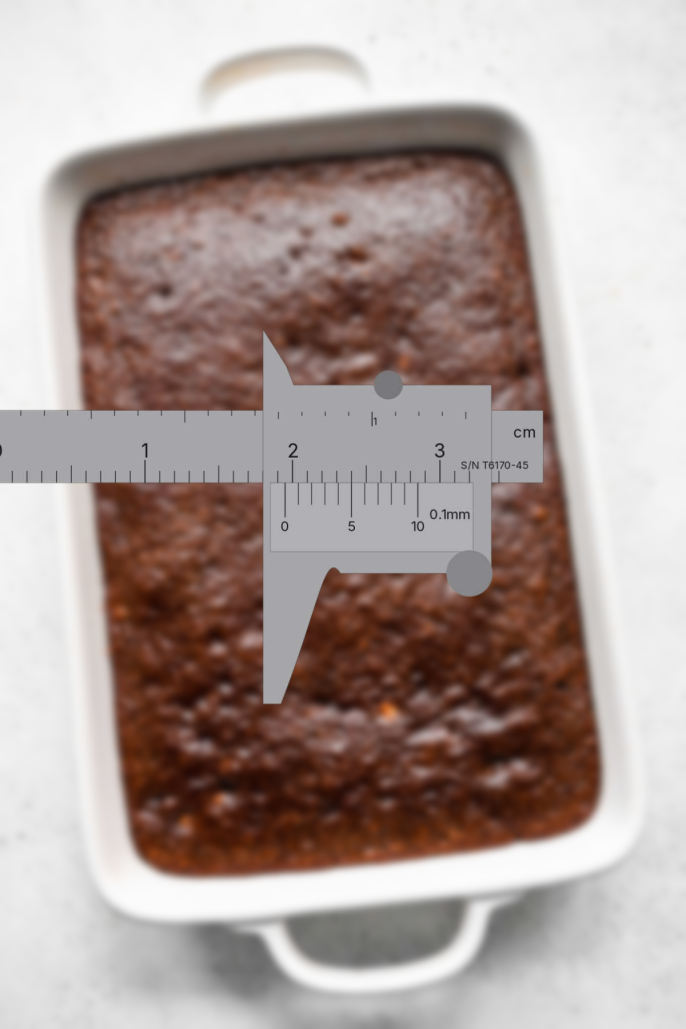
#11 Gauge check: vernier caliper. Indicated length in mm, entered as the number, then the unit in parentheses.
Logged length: 19.5 (mm)
